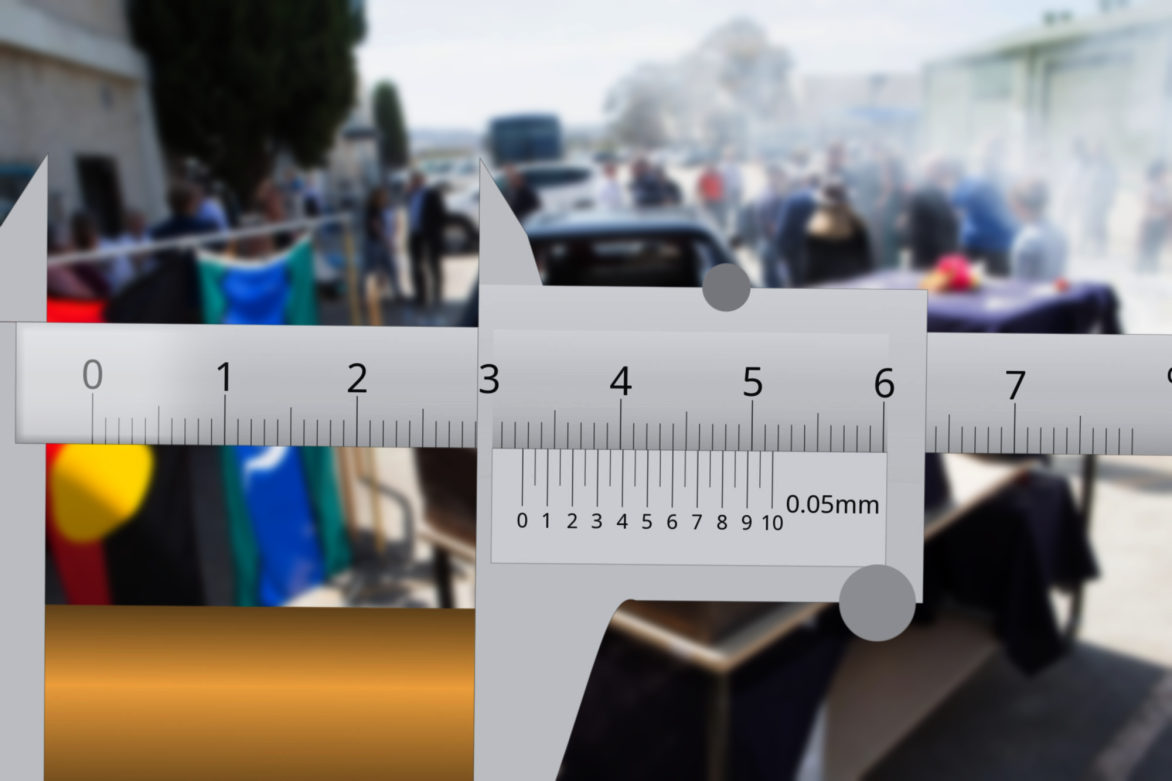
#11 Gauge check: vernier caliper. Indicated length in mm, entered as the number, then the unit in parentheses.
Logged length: 32.6 (mm)
